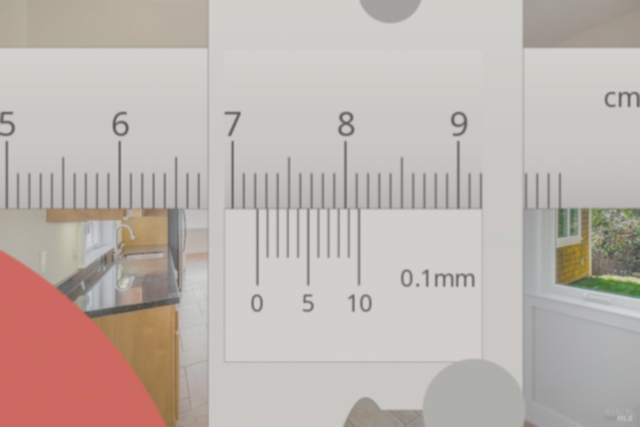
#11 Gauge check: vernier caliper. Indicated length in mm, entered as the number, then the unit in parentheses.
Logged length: 72.2 (mm)
